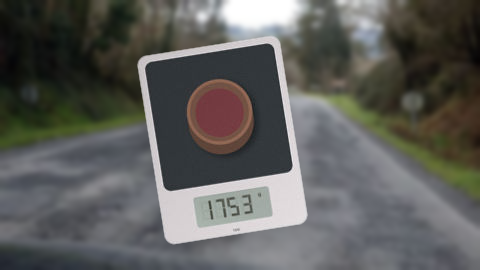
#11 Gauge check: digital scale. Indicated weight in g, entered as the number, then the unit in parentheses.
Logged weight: 1753 (g)
